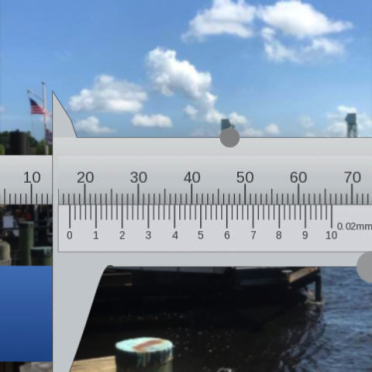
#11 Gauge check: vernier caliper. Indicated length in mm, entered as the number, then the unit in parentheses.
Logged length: 17.2 (mm)
